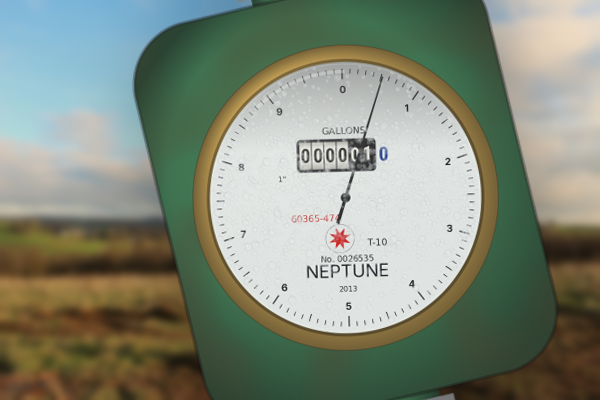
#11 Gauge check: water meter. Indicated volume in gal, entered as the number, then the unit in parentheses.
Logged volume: 10.5 (gal)
